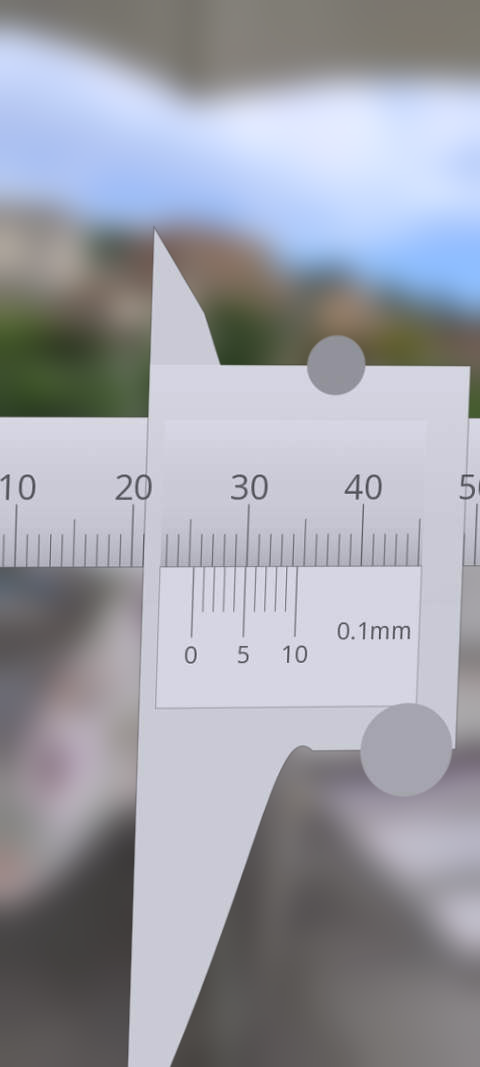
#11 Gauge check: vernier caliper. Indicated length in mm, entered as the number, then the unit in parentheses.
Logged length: 25.4 (mm)
